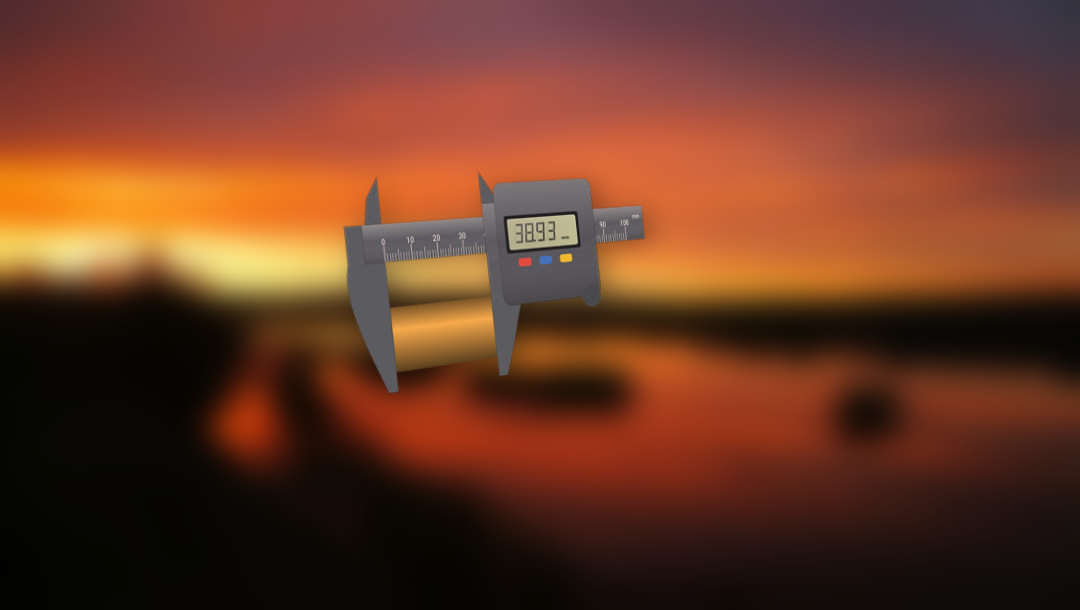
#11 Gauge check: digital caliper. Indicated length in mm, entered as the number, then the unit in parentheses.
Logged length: 38.93 (mm)
